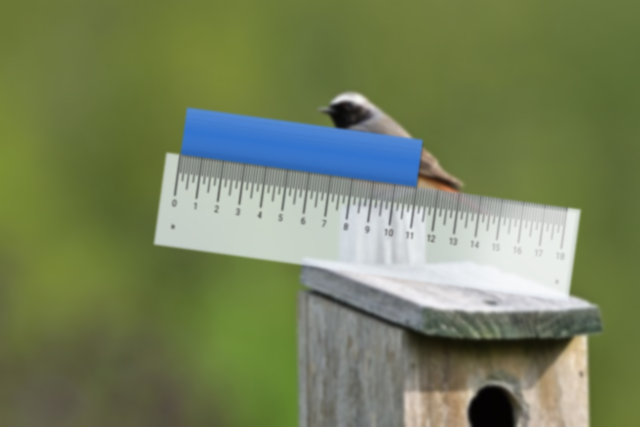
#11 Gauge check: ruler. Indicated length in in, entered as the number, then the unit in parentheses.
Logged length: 11 (in)
